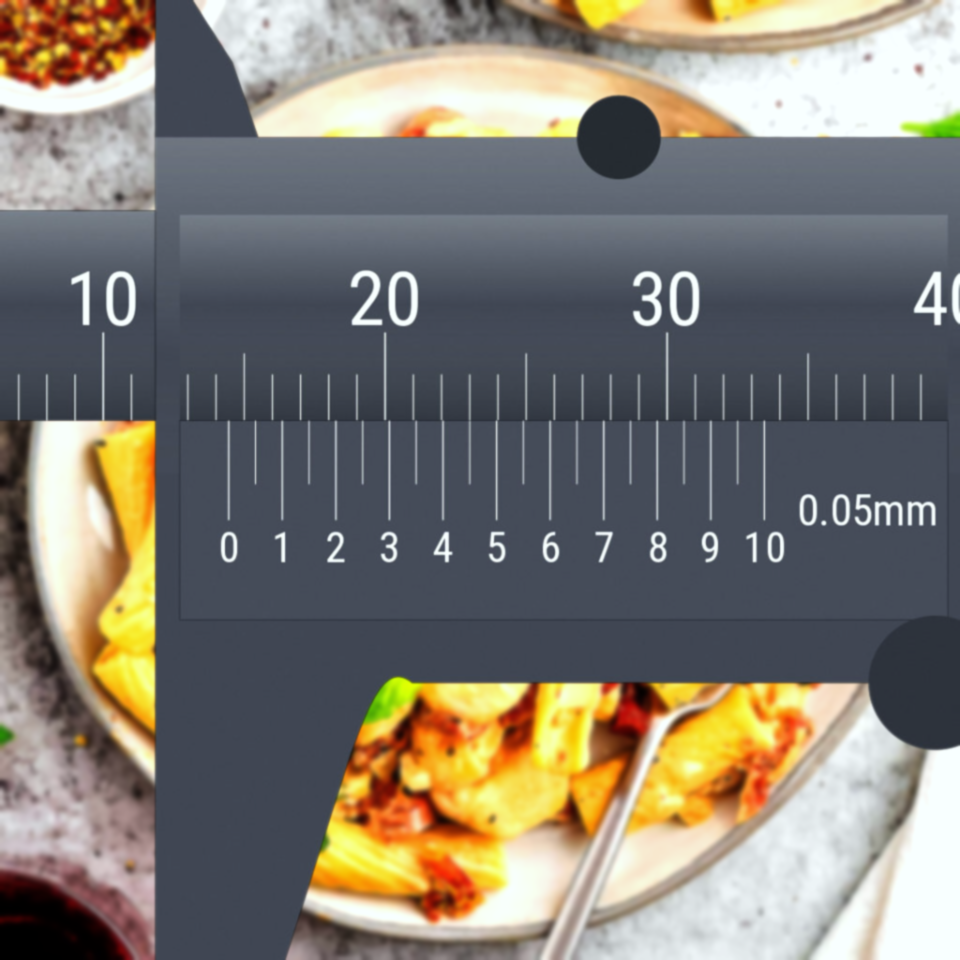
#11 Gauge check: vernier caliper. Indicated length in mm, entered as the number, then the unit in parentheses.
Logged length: 14.45 (mm)
